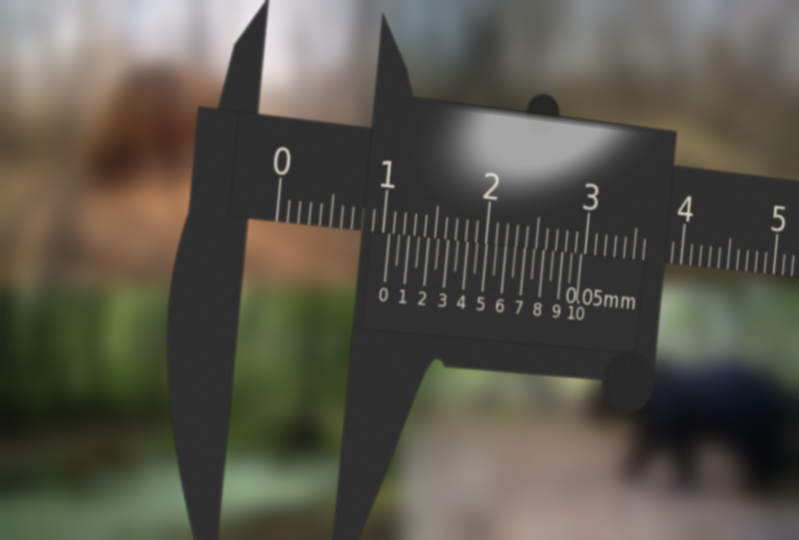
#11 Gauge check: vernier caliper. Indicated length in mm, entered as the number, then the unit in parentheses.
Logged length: 10.6 (mm)
